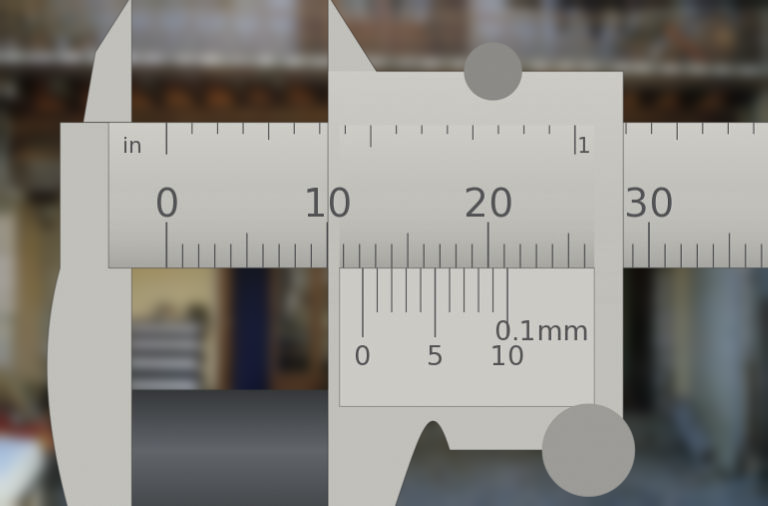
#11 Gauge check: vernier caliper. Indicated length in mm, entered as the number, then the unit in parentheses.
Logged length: 12.2 (mm)
